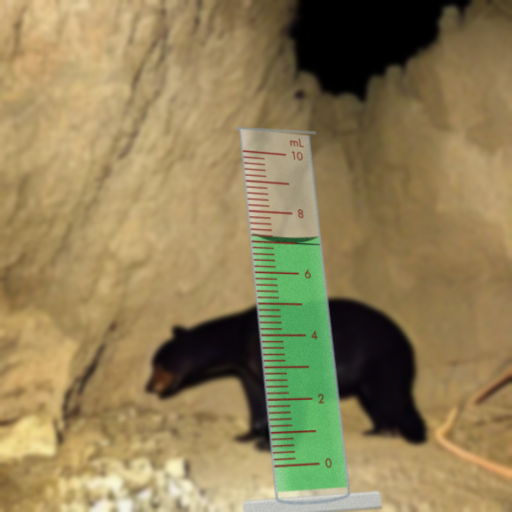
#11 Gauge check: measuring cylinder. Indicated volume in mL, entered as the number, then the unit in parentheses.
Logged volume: 7 (mL)
